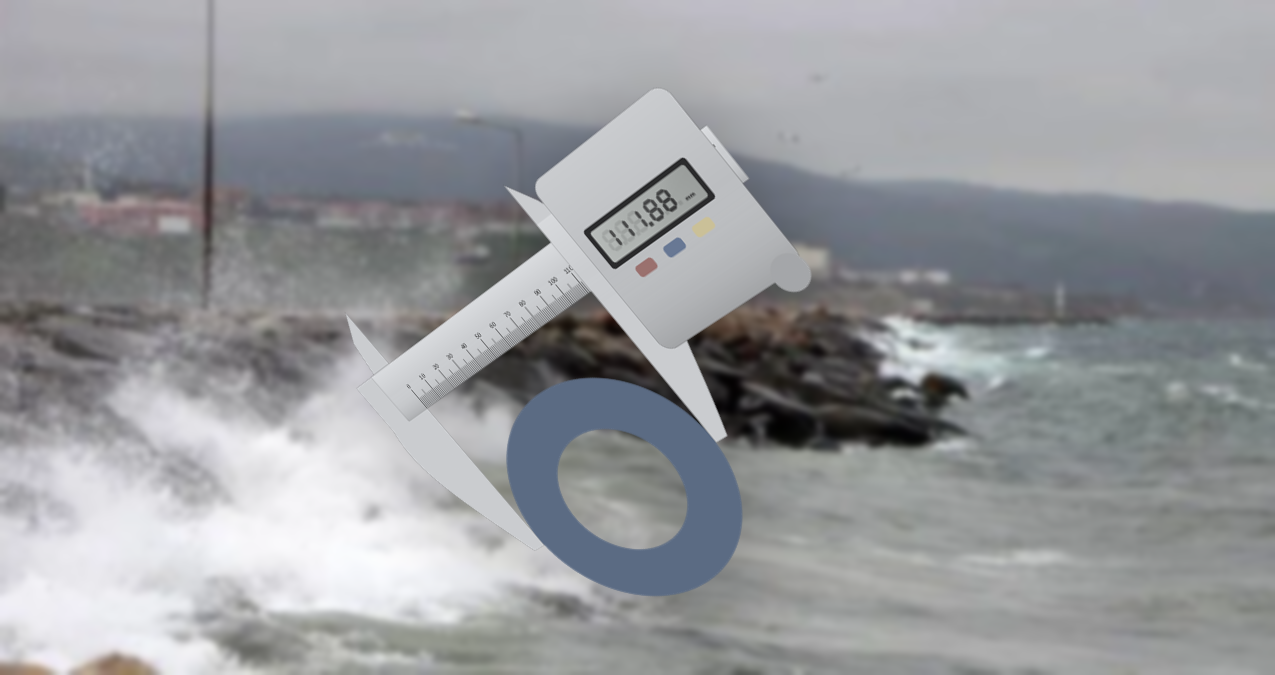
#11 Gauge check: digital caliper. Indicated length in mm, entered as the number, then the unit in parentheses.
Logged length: 111.88 (mm)
